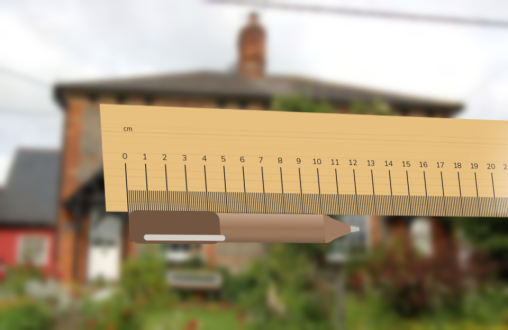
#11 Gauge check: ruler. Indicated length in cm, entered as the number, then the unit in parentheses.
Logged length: 12 (cm)
